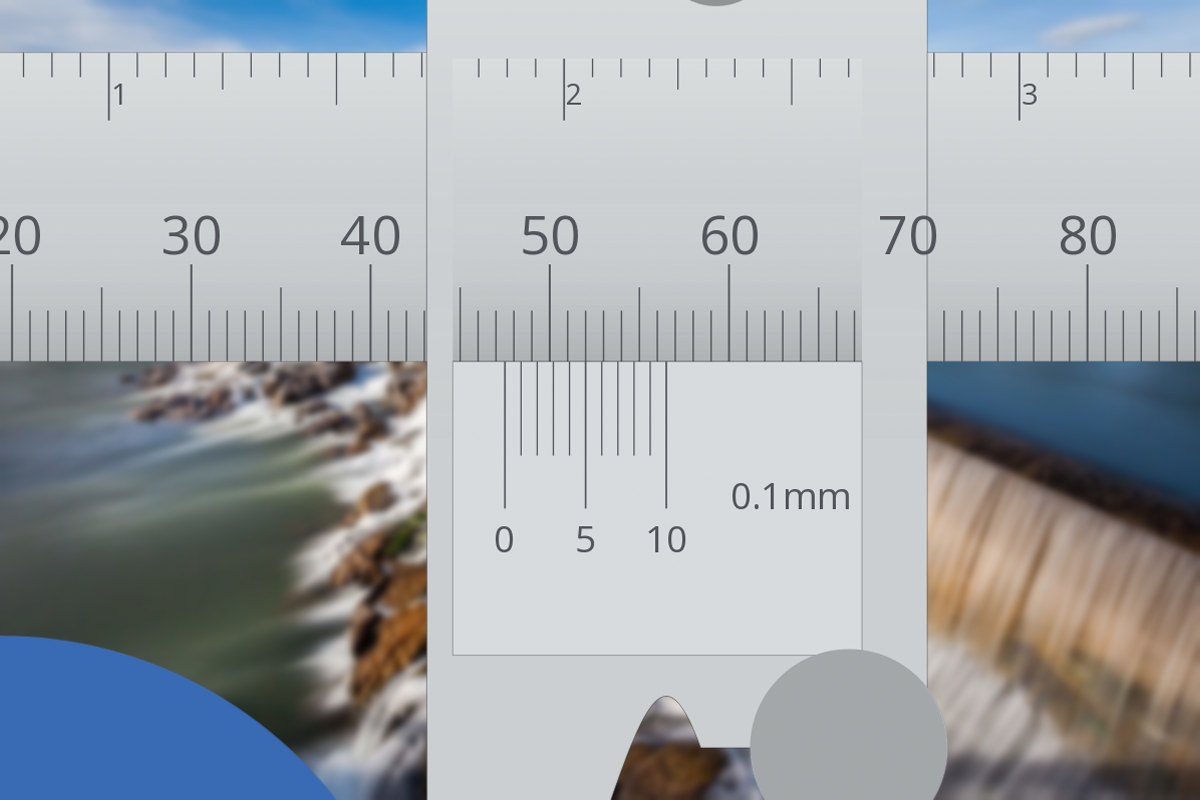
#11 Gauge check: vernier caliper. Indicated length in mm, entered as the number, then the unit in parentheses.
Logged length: 47.5 (mm)
